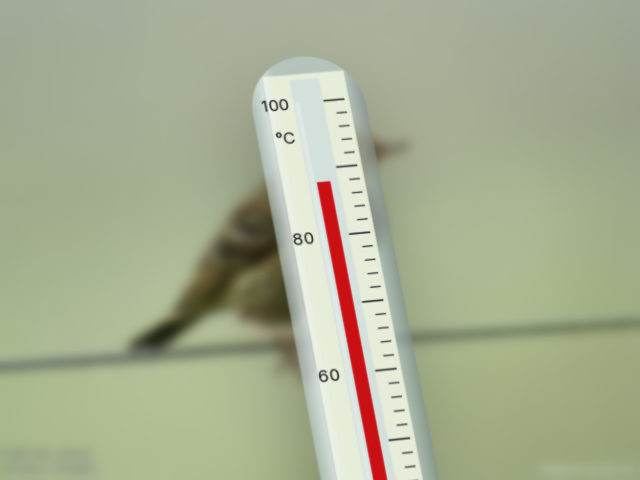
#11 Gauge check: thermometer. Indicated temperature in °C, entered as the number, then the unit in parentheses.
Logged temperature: 88 (°C)
